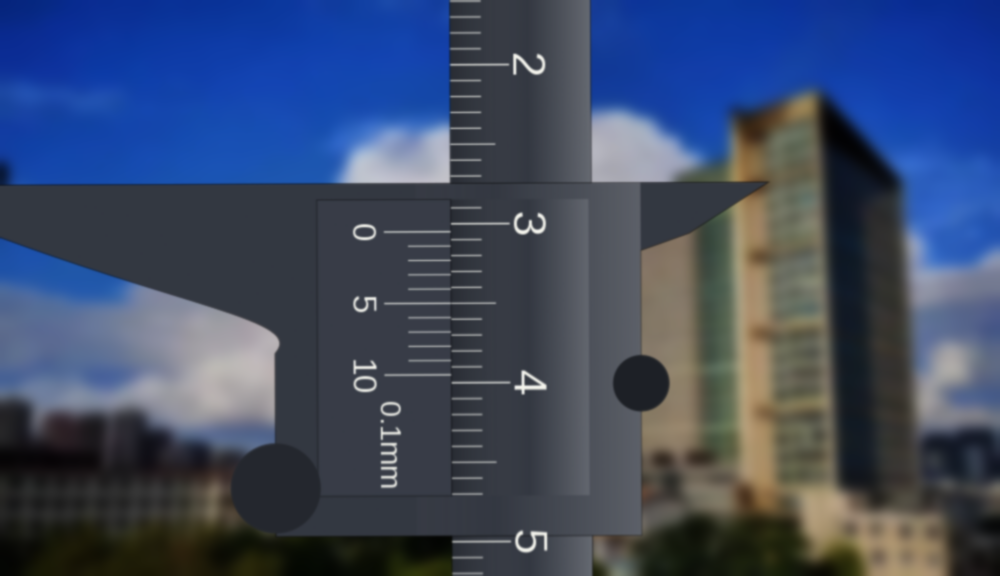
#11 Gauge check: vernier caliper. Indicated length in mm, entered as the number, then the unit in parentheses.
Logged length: 30.5 (mm)
